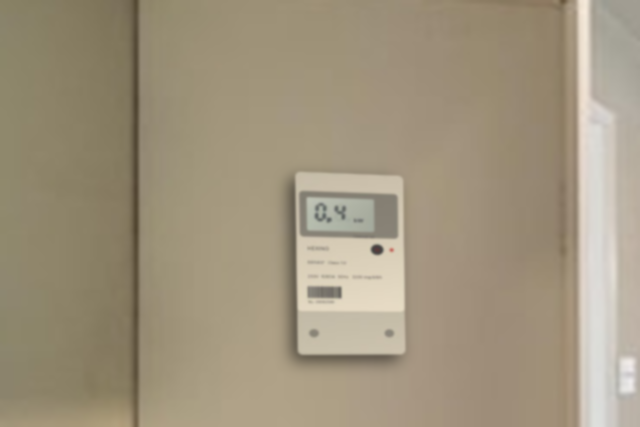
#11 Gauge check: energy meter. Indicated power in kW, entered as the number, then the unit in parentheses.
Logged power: 0.4 (kW)
